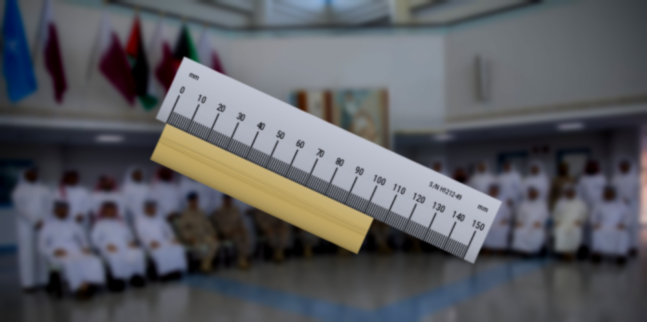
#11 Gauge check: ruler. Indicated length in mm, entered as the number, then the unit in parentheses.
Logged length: 105 (mm)
